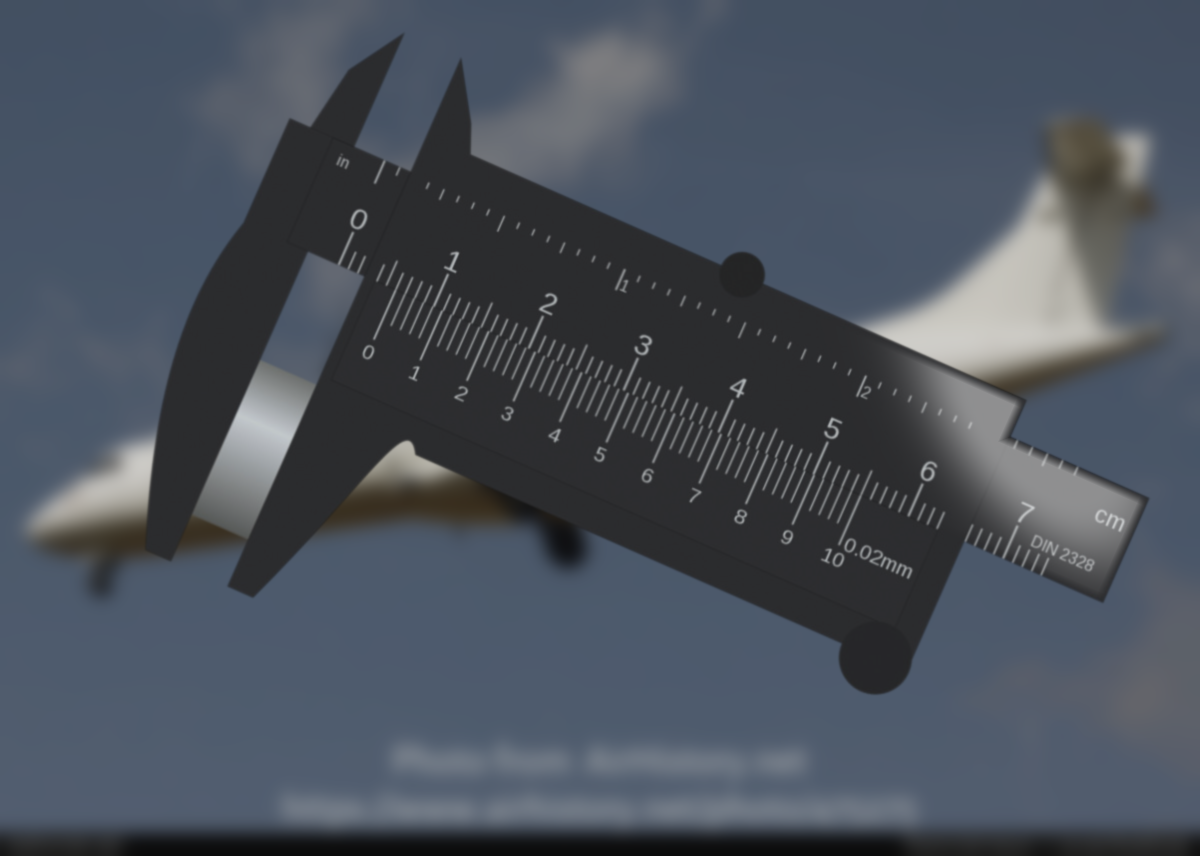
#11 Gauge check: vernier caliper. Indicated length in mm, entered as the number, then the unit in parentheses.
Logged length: 6.0 (mm)
